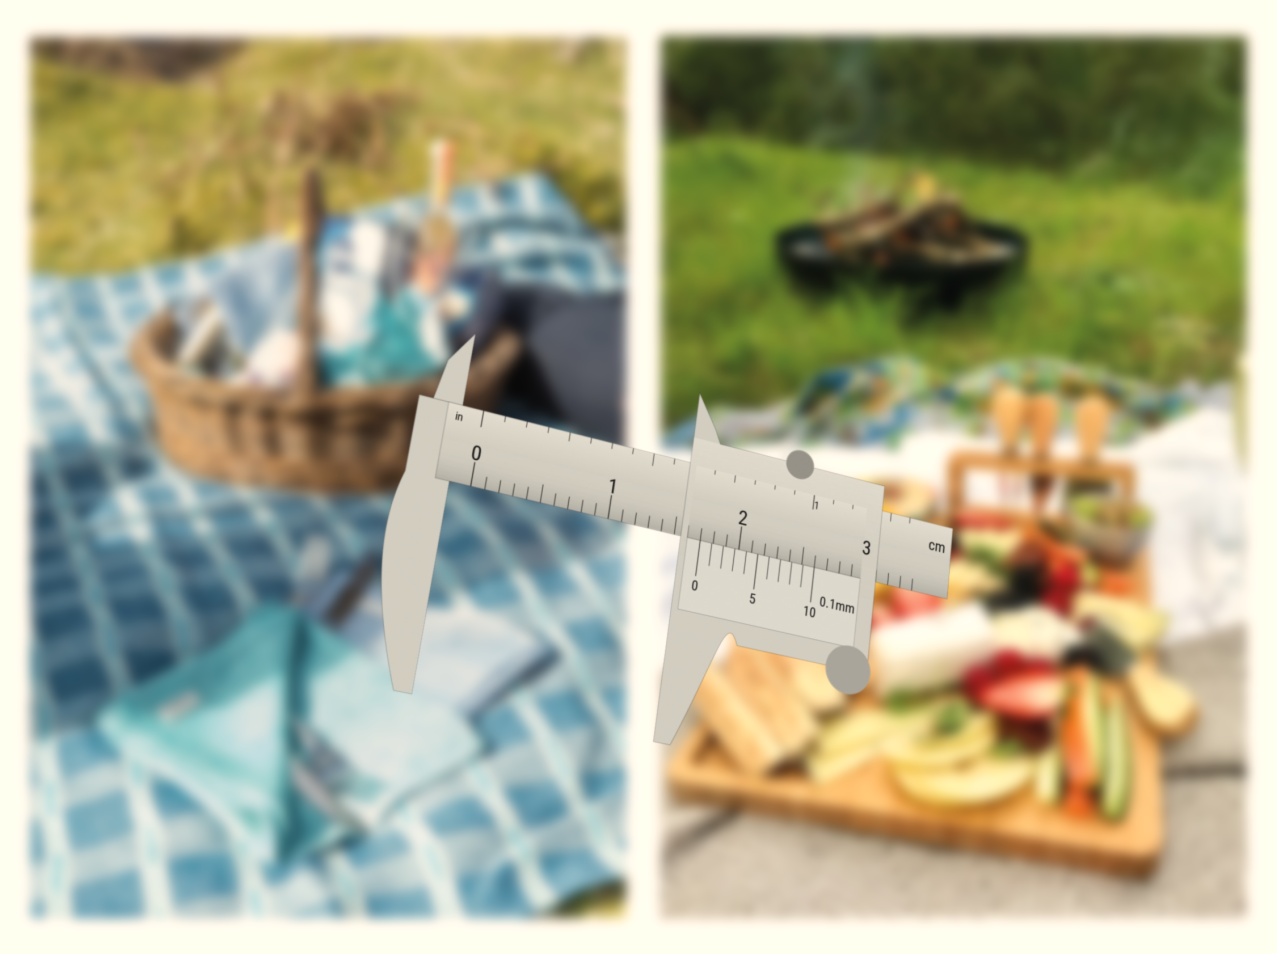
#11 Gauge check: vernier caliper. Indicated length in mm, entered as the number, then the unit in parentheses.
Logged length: 17.0 (mm)
